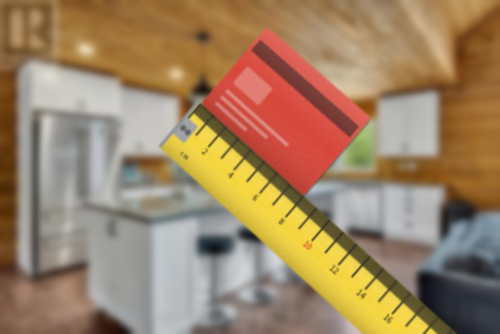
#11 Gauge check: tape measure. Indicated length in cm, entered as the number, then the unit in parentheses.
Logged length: 8 (cm)
